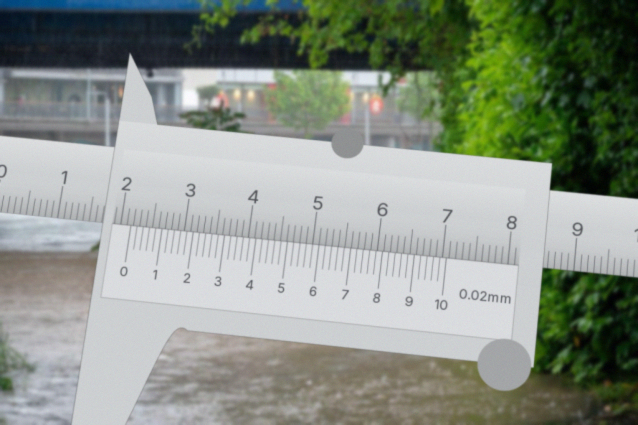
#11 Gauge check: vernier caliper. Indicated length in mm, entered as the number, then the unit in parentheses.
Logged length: 21.6 (mm)
